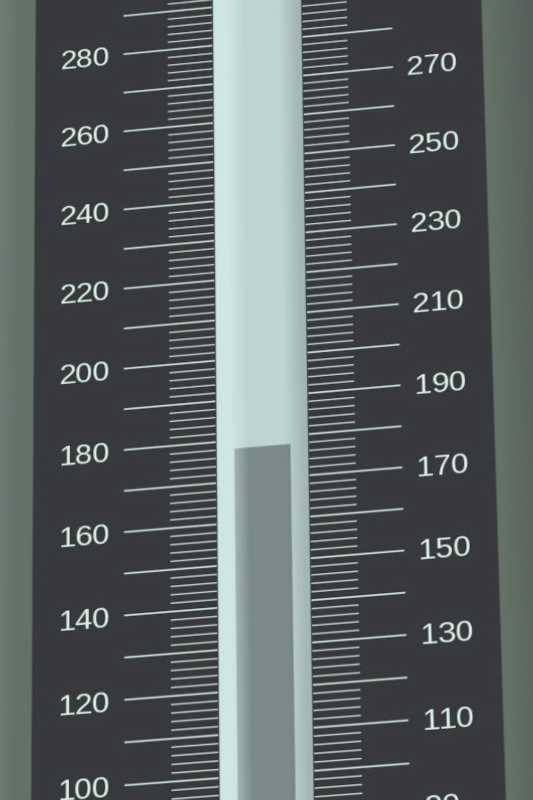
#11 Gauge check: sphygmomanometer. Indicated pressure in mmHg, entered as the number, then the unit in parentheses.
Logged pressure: 178 (mmHg)
